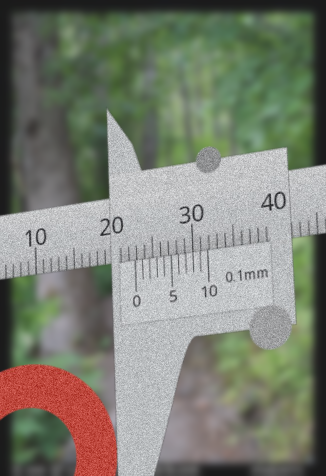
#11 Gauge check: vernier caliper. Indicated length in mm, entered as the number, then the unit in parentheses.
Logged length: 22.8 (mm)
